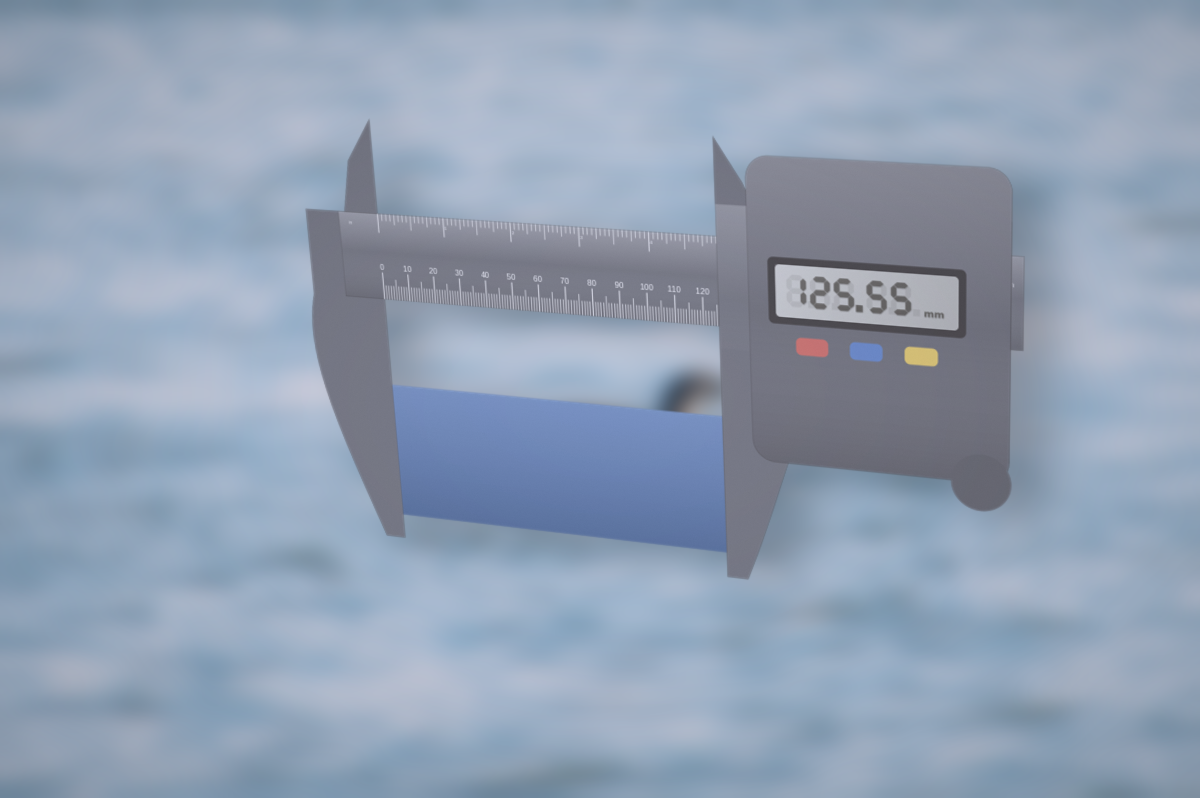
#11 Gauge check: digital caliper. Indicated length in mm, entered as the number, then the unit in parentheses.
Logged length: 125.55 (mm)
